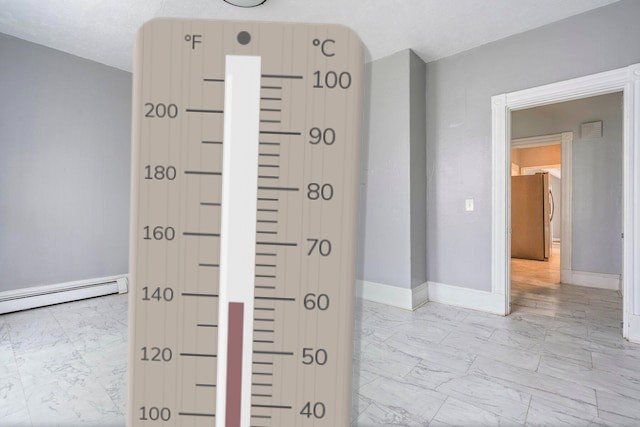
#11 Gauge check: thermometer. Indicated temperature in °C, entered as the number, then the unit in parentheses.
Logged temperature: 59 (°C)
